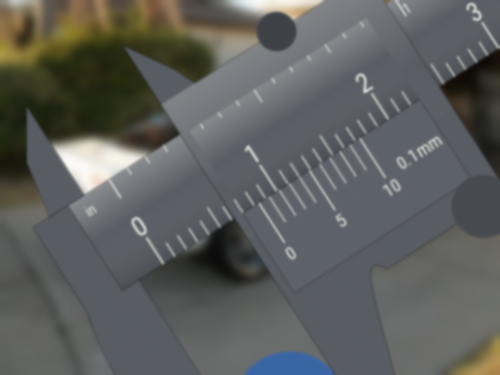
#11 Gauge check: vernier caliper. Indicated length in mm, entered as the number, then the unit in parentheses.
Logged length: 8.4 (mm)
